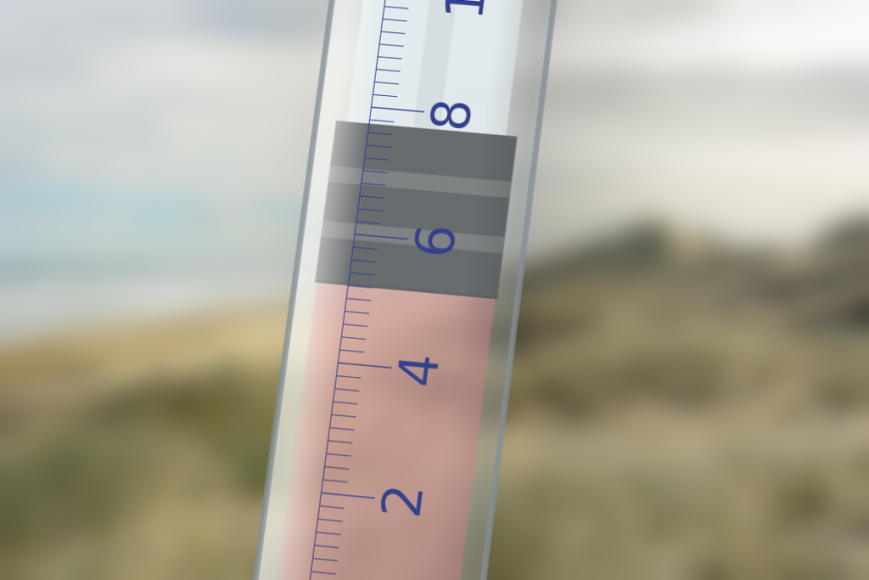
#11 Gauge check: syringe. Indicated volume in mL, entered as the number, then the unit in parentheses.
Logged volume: 5.2 (mL)
